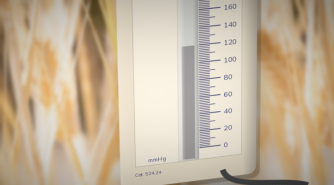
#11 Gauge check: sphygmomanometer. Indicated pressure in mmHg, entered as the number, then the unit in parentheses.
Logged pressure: 120 (mmHg)
